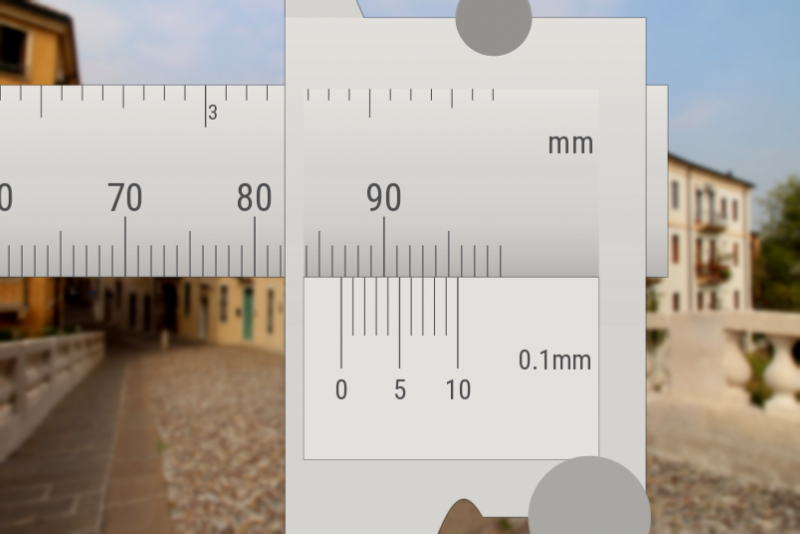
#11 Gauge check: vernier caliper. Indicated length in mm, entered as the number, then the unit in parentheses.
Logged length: 86.7 (mm)
